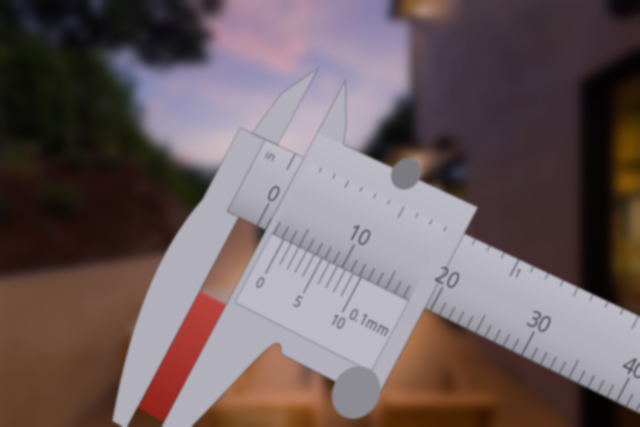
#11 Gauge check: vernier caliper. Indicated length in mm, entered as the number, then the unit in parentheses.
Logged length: 3.2 (mm)
